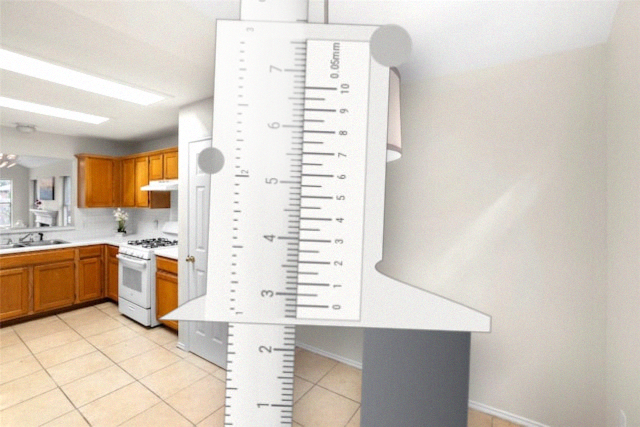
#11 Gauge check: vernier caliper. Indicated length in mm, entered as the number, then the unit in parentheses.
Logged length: 28.0 (mm)
